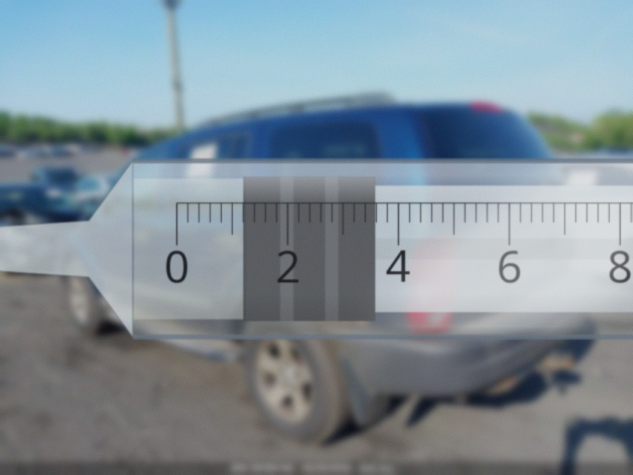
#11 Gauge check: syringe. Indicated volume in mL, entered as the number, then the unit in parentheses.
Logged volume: 1.2 (mL)
